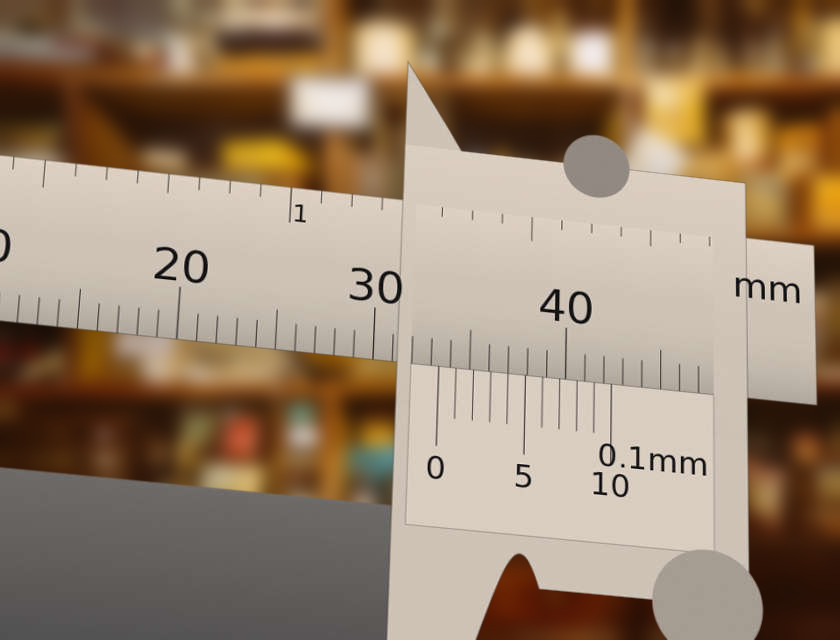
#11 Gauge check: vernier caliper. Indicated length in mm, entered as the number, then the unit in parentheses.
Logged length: 33.4 (mm)
